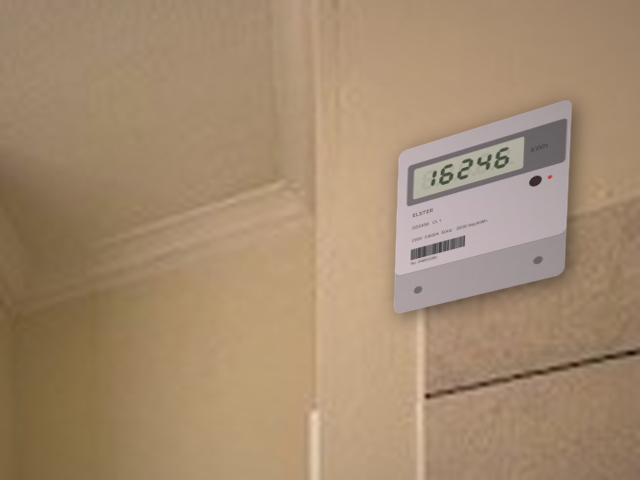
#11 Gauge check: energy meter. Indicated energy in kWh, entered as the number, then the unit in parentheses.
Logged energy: 16246 (kWh)
